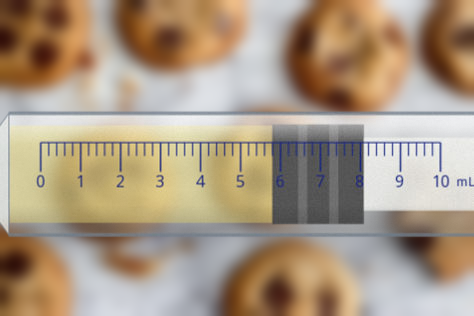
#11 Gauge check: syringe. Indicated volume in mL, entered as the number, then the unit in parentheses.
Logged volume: 5.8 (mL)
